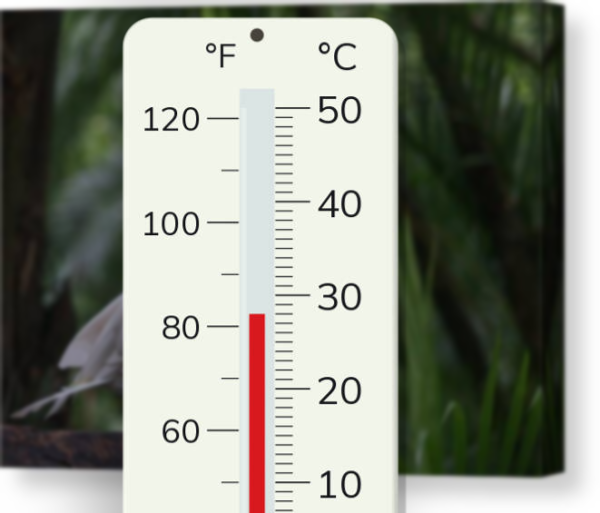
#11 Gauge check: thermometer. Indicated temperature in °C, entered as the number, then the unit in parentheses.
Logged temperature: 28 (°C)
